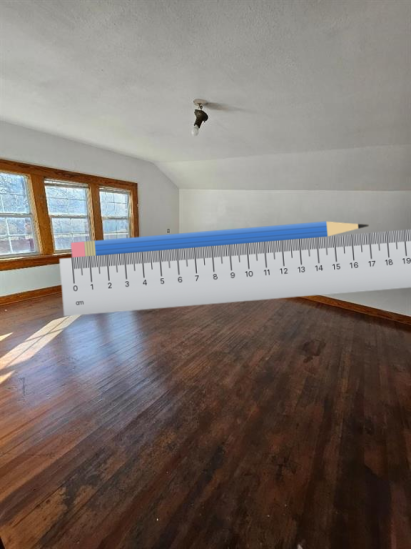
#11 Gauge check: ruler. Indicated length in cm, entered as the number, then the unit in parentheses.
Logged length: 17 (cm)
